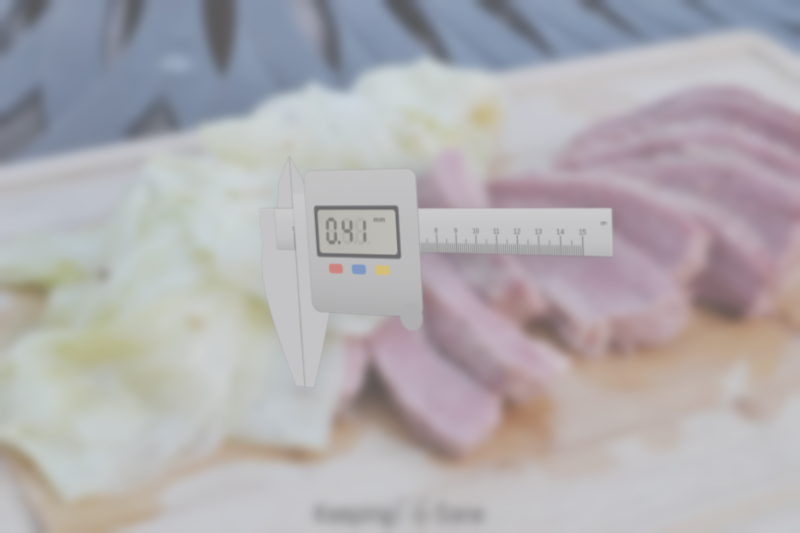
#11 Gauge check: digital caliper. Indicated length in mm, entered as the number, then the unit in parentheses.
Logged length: 0.41 (mm)
